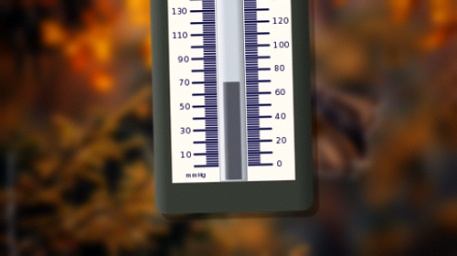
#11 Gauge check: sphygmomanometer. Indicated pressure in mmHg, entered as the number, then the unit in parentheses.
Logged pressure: 70 (mmHg)
